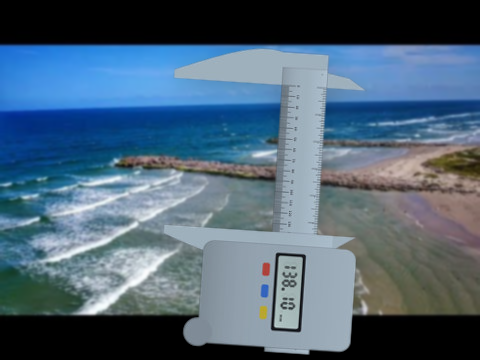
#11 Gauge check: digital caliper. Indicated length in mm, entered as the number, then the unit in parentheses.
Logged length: 138.10 (mm)
